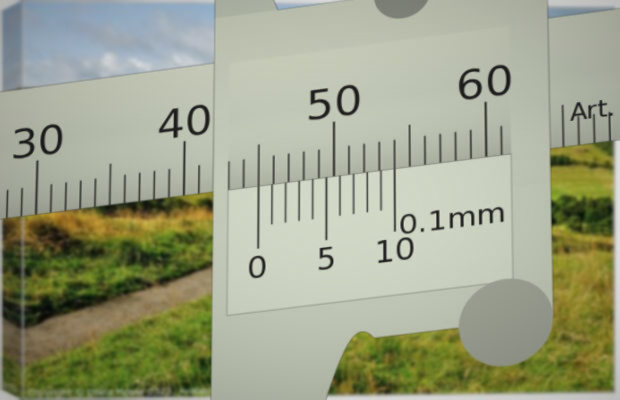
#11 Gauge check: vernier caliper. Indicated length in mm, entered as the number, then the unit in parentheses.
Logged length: 45.0 (mm)
